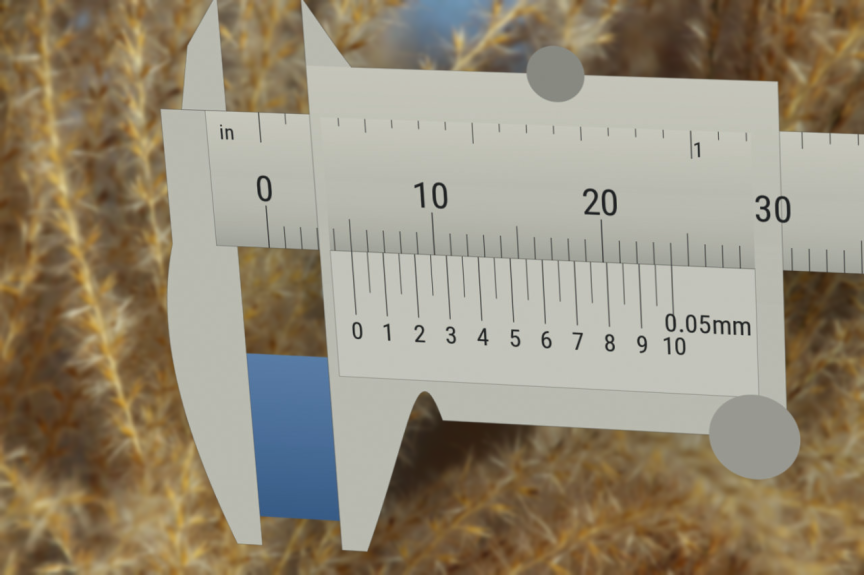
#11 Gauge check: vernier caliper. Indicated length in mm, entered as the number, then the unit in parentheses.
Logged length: 5.0 (mm)
